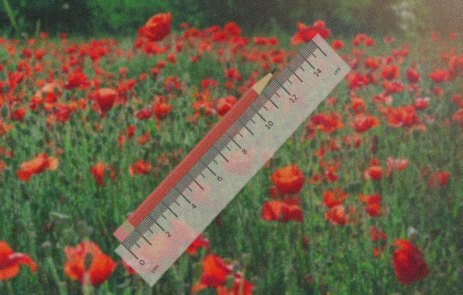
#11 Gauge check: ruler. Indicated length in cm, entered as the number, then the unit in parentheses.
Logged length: 12.5 (cm)
